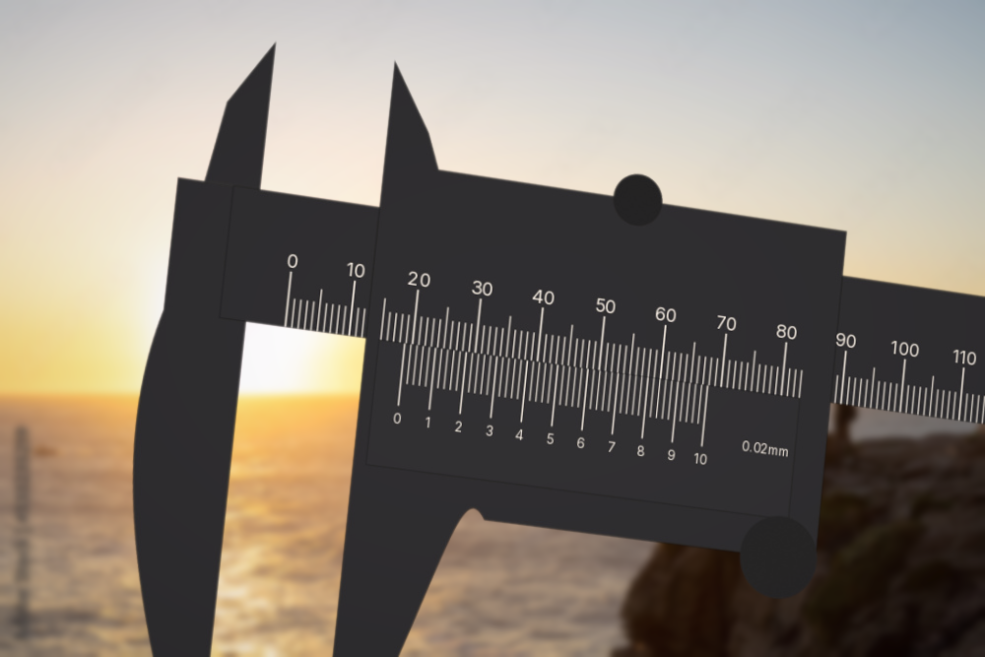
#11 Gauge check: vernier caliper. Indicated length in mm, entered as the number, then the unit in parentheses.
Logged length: 18.8 (mm)
